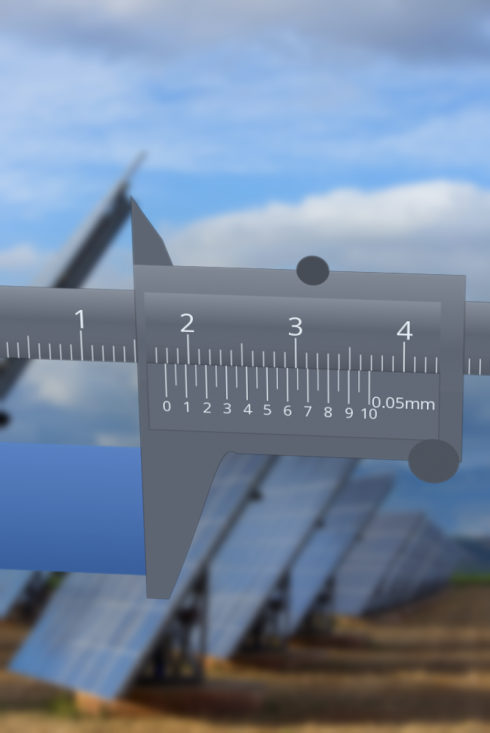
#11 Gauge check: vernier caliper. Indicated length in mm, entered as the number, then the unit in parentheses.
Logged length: 17.8 (mm)
